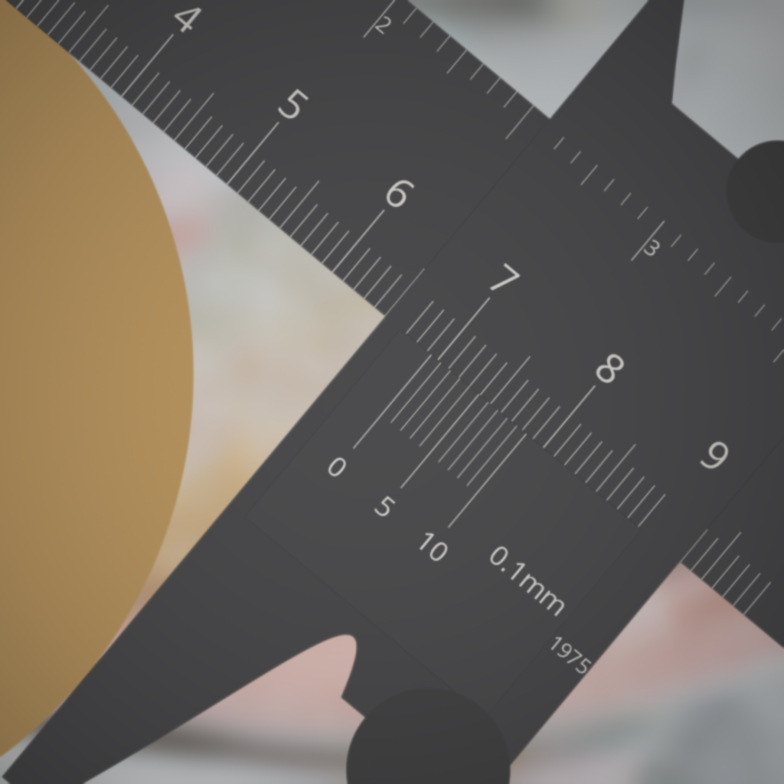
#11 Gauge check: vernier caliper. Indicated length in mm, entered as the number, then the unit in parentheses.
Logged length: 69.4 (mm)
